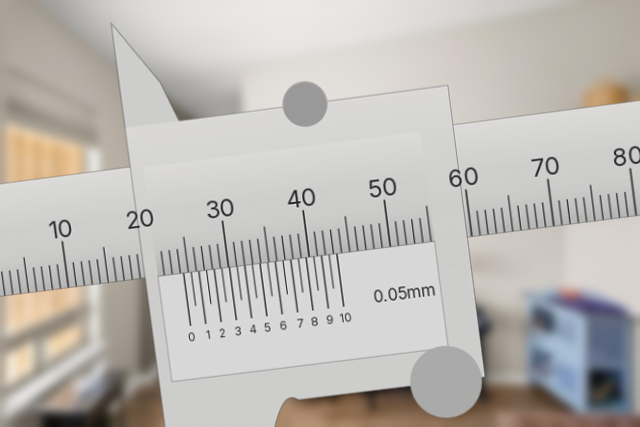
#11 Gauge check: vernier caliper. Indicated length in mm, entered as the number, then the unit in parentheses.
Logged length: 24.4 (mm)
